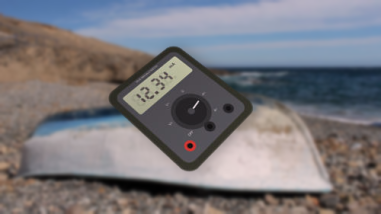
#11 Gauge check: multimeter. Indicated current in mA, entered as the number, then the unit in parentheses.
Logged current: 12.34 (mA)
